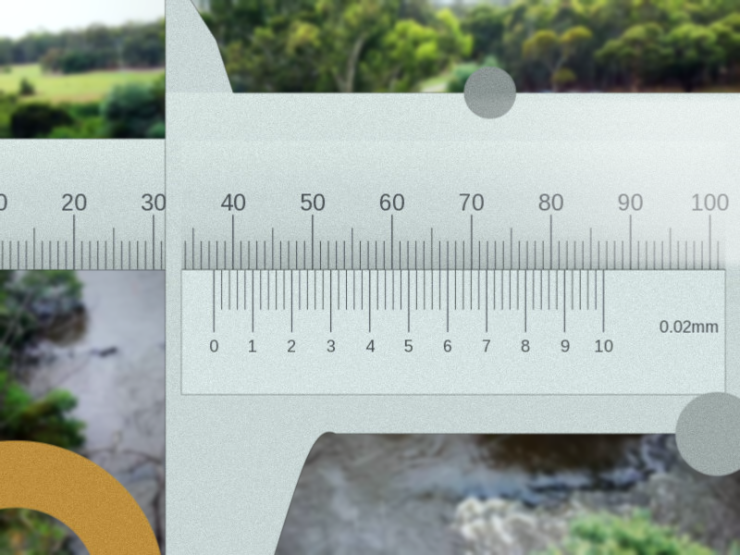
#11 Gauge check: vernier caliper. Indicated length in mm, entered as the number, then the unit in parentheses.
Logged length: 37.6 (mm)
